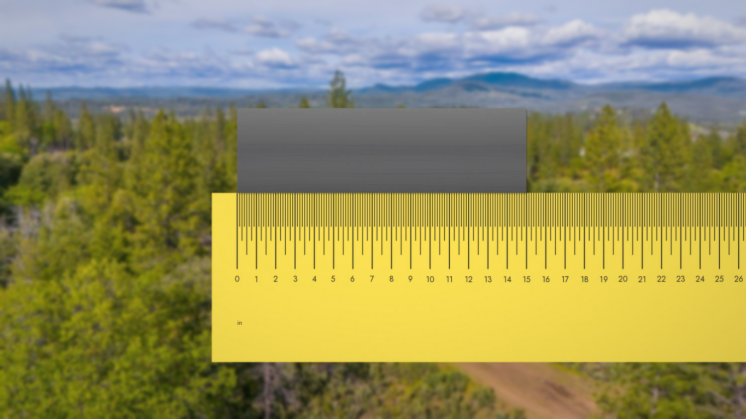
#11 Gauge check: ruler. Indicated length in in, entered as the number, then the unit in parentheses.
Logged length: 15 (in)
